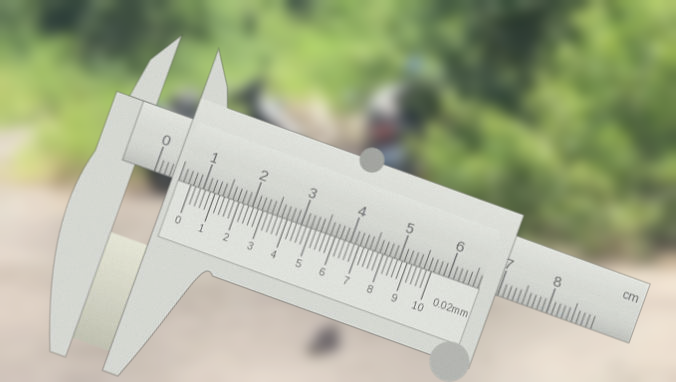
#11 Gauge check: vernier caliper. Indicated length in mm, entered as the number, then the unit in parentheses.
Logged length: 7.5 (mm)
